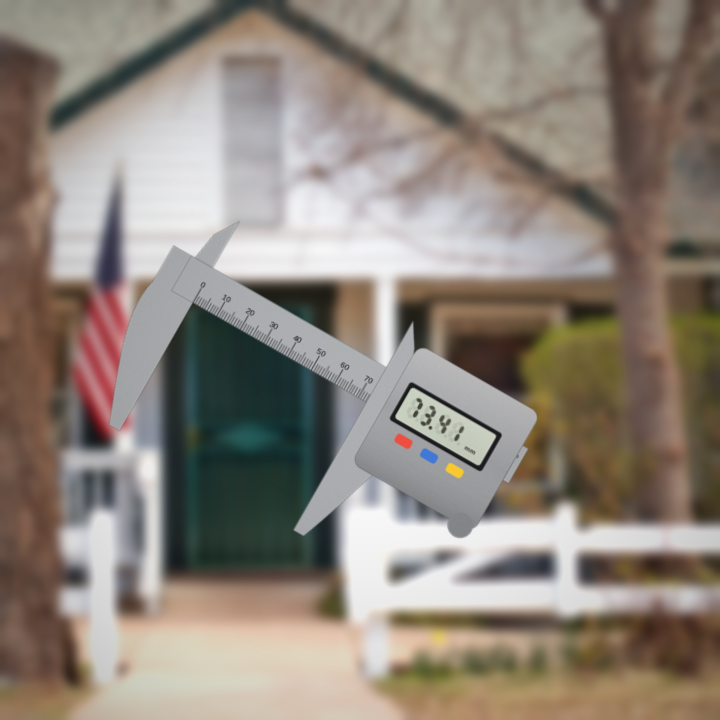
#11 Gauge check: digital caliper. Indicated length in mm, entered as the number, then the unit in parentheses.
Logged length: 73.41 (mm)
